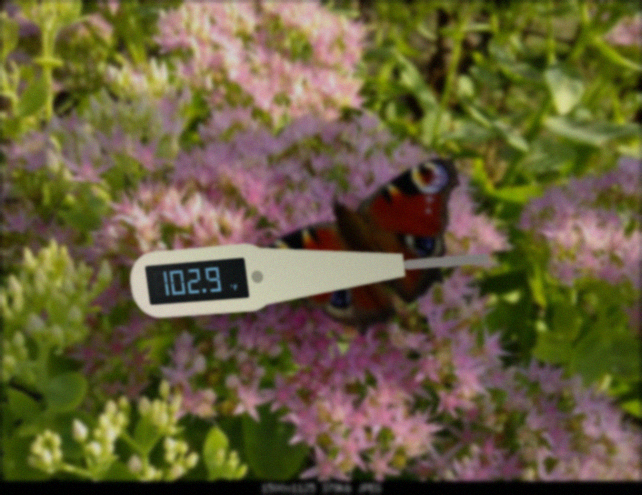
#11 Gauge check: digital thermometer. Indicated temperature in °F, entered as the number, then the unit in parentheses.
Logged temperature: 102.9 (°F)
